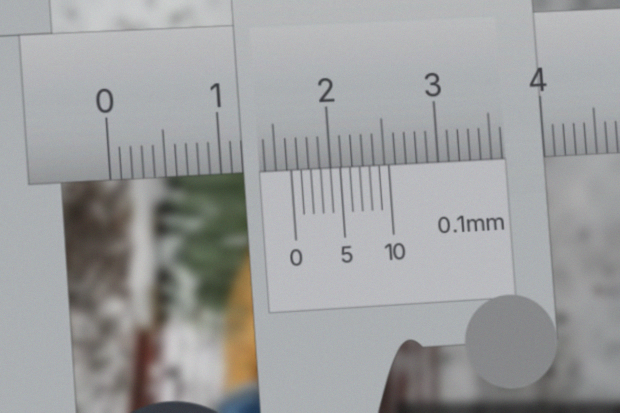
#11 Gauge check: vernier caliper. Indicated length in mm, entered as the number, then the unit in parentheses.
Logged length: 16.4 (mm)
